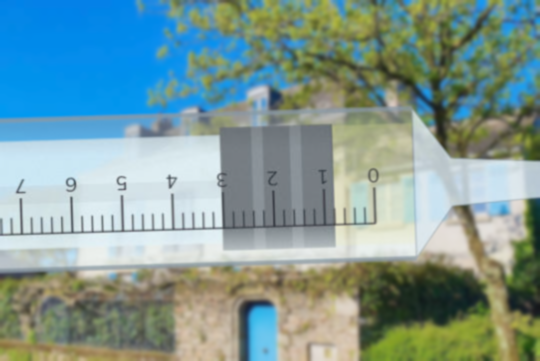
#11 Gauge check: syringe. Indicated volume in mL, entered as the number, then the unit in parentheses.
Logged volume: 0.8 (mL)
